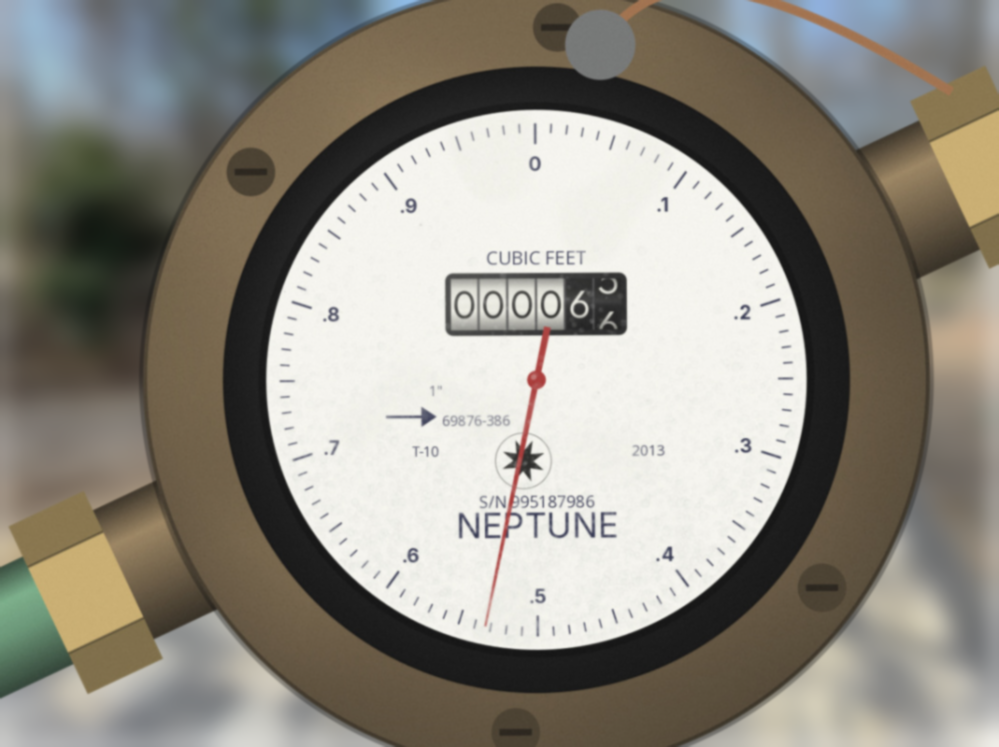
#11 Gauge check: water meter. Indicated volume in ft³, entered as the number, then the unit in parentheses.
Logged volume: 65.53 (ft³)
